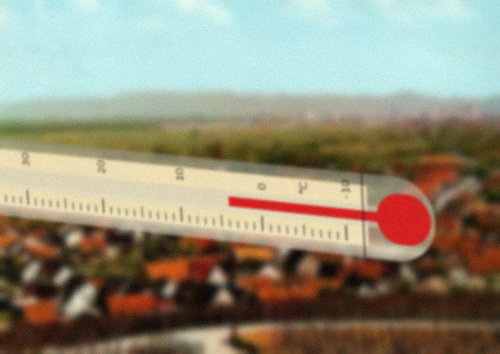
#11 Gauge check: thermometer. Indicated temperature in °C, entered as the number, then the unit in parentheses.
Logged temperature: 4 (°C)
